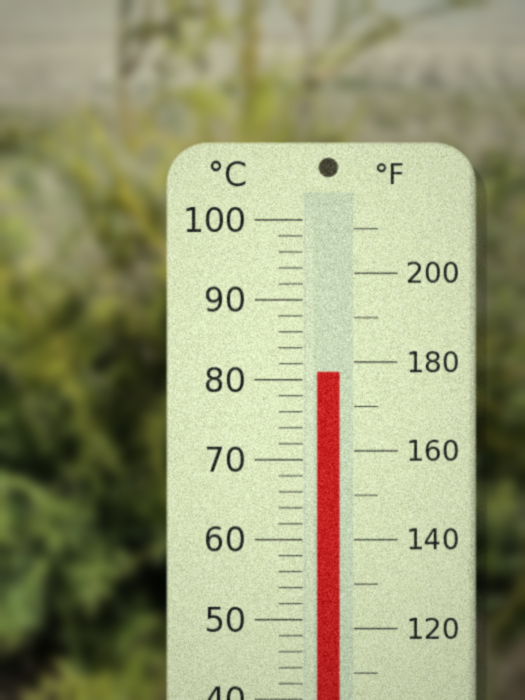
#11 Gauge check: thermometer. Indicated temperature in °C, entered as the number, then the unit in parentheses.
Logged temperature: 81 (°C)
